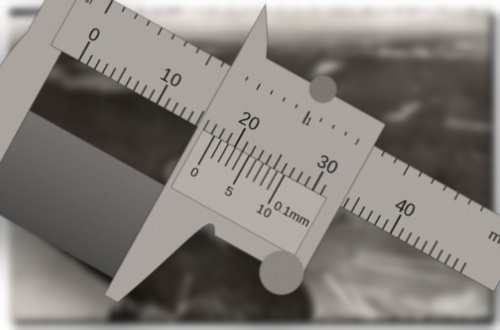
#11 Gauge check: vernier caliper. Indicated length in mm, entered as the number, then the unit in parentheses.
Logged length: 17.4 (mm)
